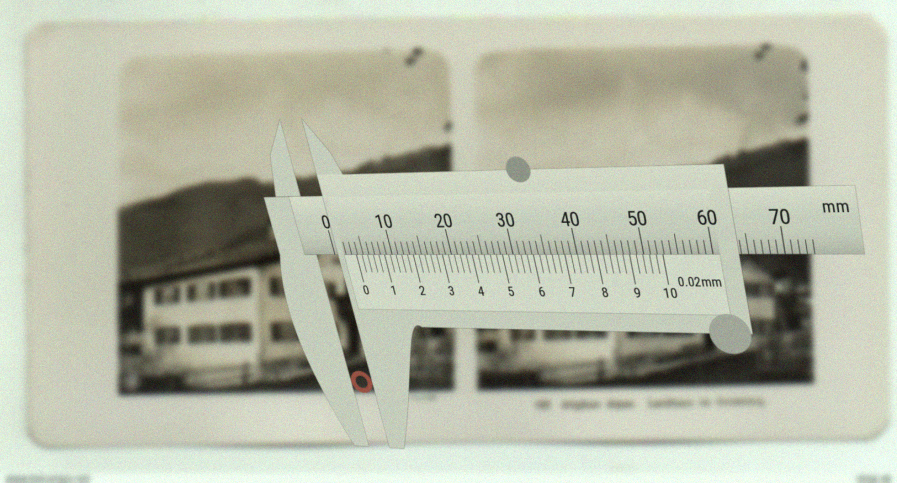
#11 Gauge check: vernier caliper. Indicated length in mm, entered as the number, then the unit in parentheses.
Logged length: 3.8 (mm)
